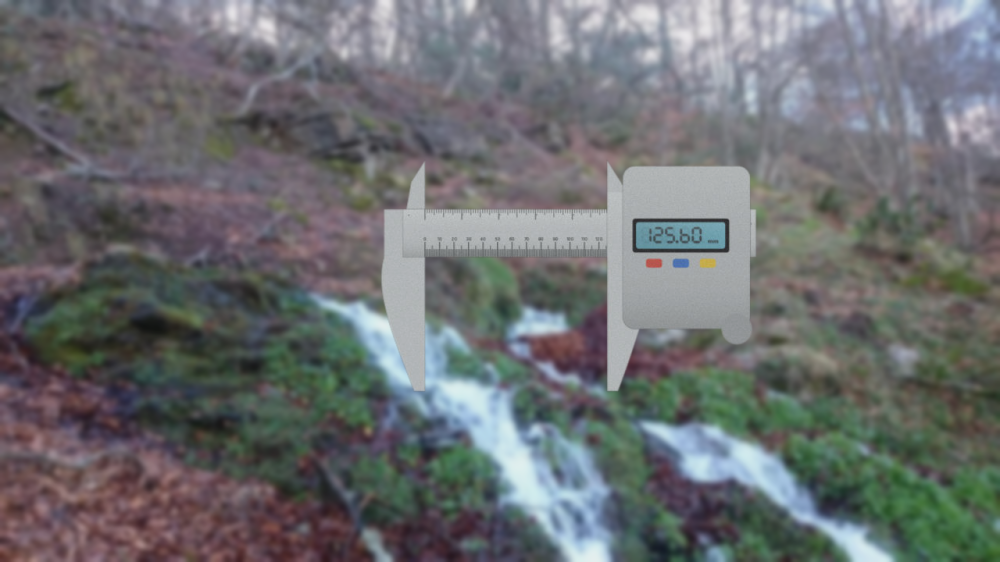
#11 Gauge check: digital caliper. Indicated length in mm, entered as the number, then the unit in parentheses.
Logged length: 125.60 (mm)
